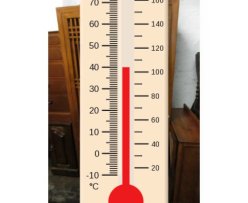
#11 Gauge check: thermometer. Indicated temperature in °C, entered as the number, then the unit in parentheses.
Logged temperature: 40 (°C)
